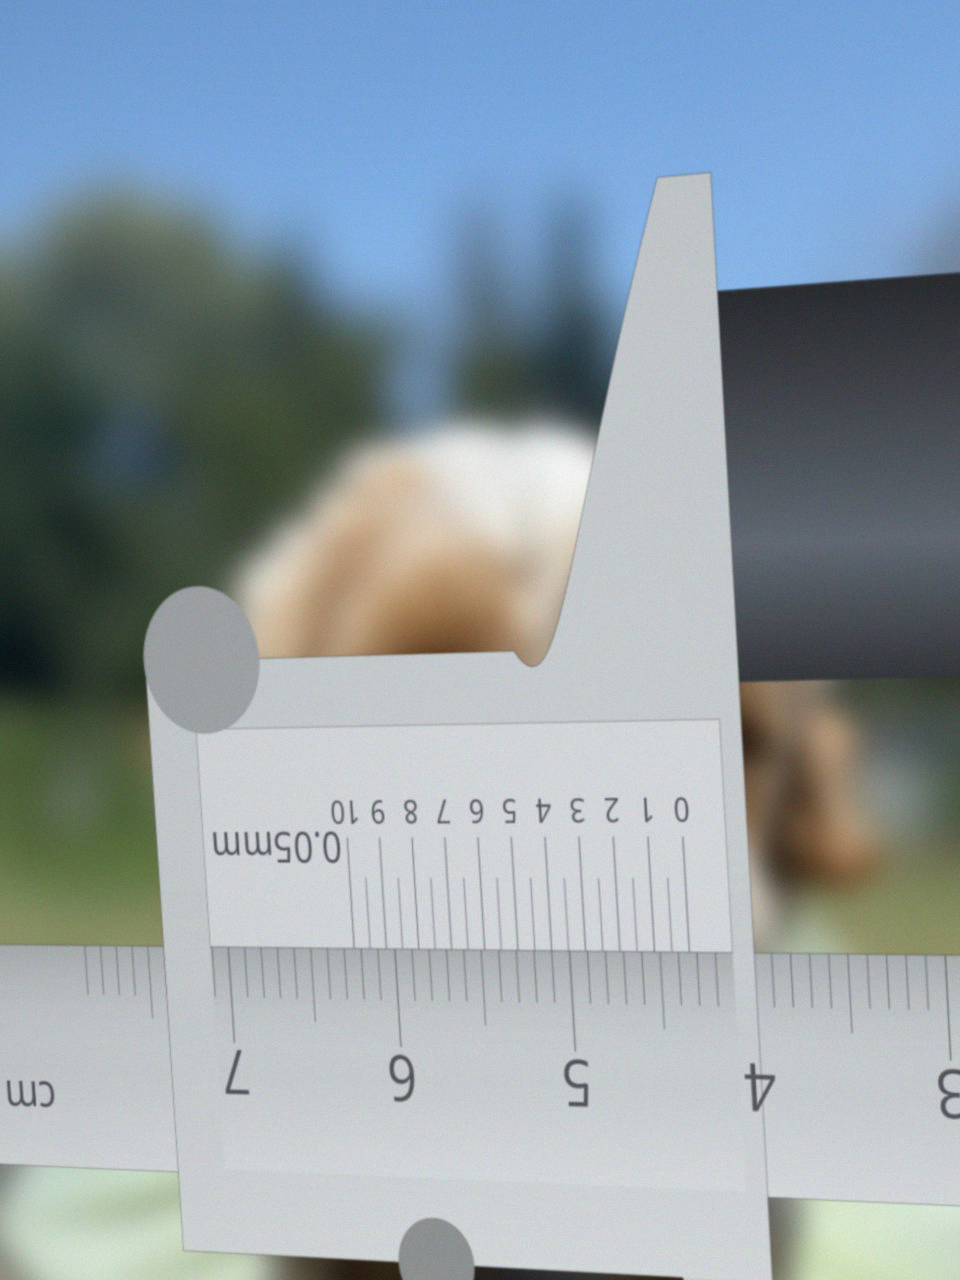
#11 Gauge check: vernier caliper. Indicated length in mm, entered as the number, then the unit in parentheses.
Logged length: 43.4 (mm)
